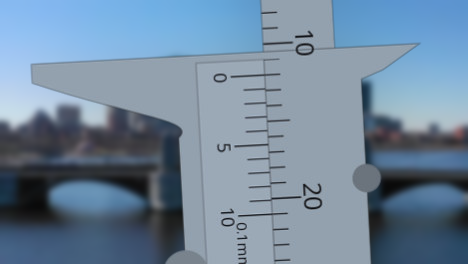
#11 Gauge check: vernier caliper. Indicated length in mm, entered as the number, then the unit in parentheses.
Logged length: 12.0 (mm)
